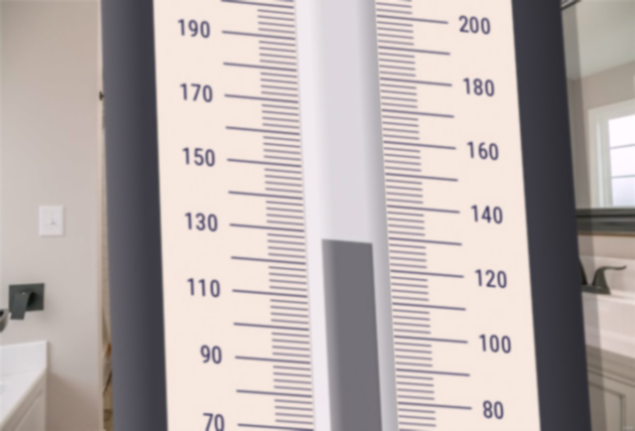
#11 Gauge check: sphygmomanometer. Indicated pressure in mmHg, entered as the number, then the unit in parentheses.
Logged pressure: 128 (mmHg)
